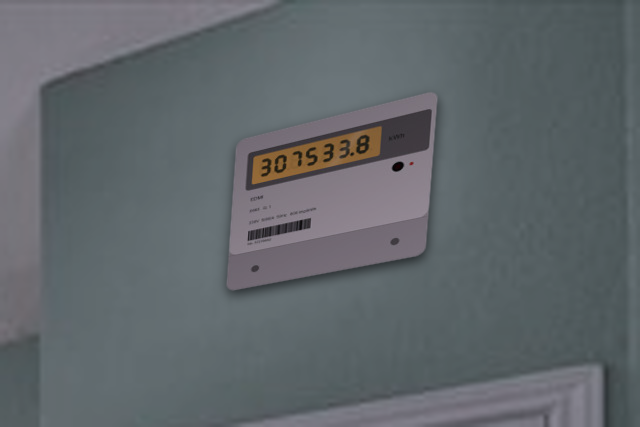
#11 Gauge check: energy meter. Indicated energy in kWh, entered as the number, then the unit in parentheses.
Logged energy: 307533.8 (kWh)
